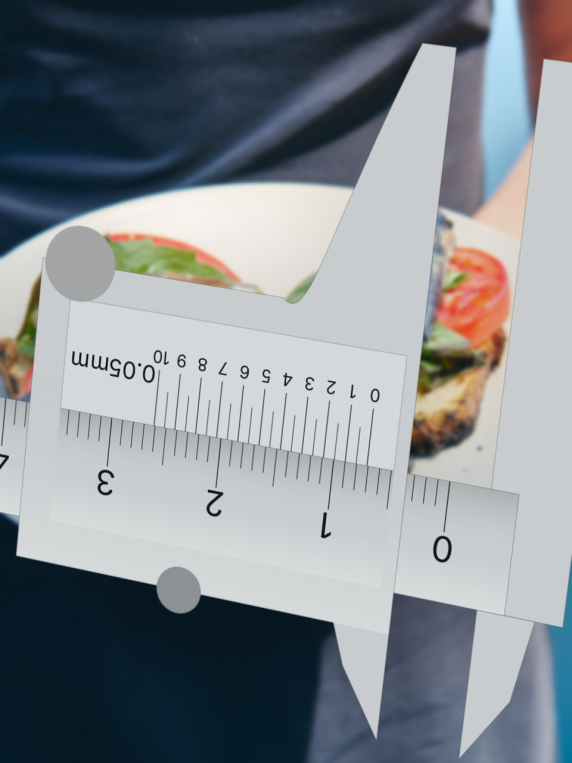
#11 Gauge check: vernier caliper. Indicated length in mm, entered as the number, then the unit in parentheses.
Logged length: 7.1 (mm)
